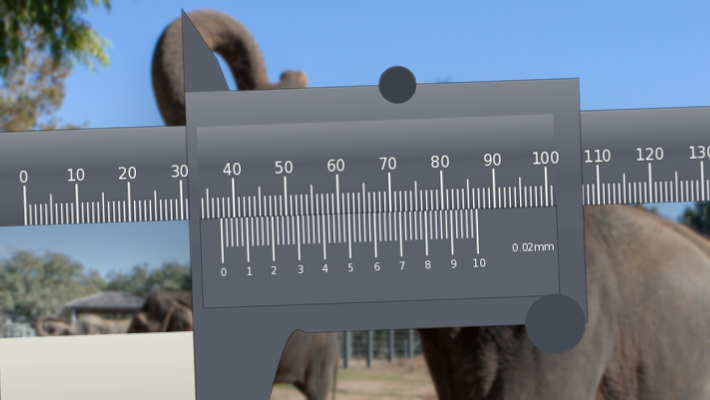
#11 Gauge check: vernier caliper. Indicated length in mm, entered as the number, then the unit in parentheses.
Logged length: 37.5 (mm)
